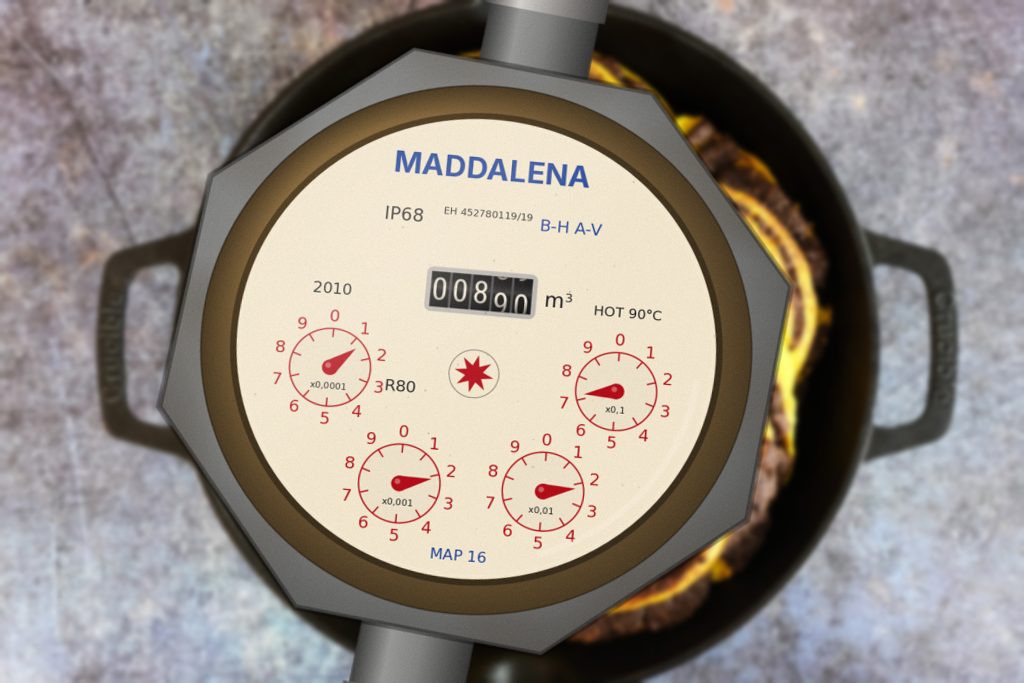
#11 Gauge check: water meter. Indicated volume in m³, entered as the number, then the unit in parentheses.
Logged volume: 889.7221 (m³)
